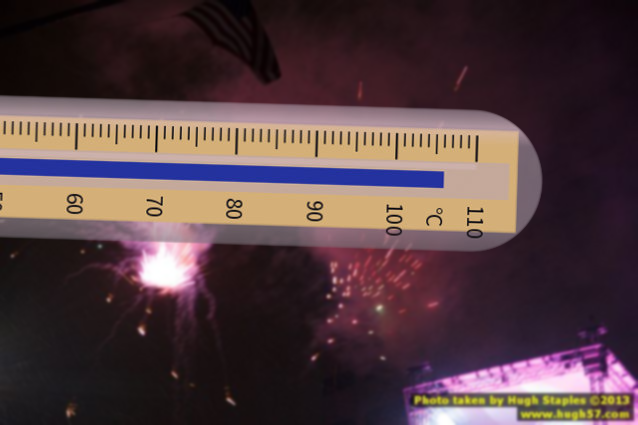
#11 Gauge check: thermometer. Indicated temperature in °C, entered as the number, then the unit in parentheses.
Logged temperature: 106 (°C)
